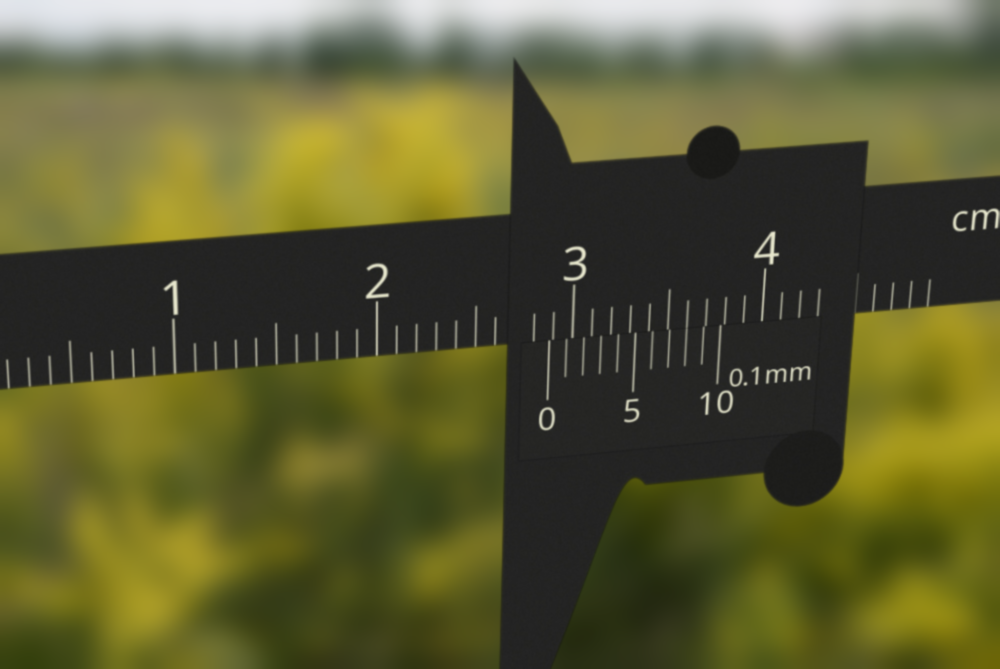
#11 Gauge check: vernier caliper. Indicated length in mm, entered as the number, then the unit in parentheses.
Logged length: 28.8 (mm)
